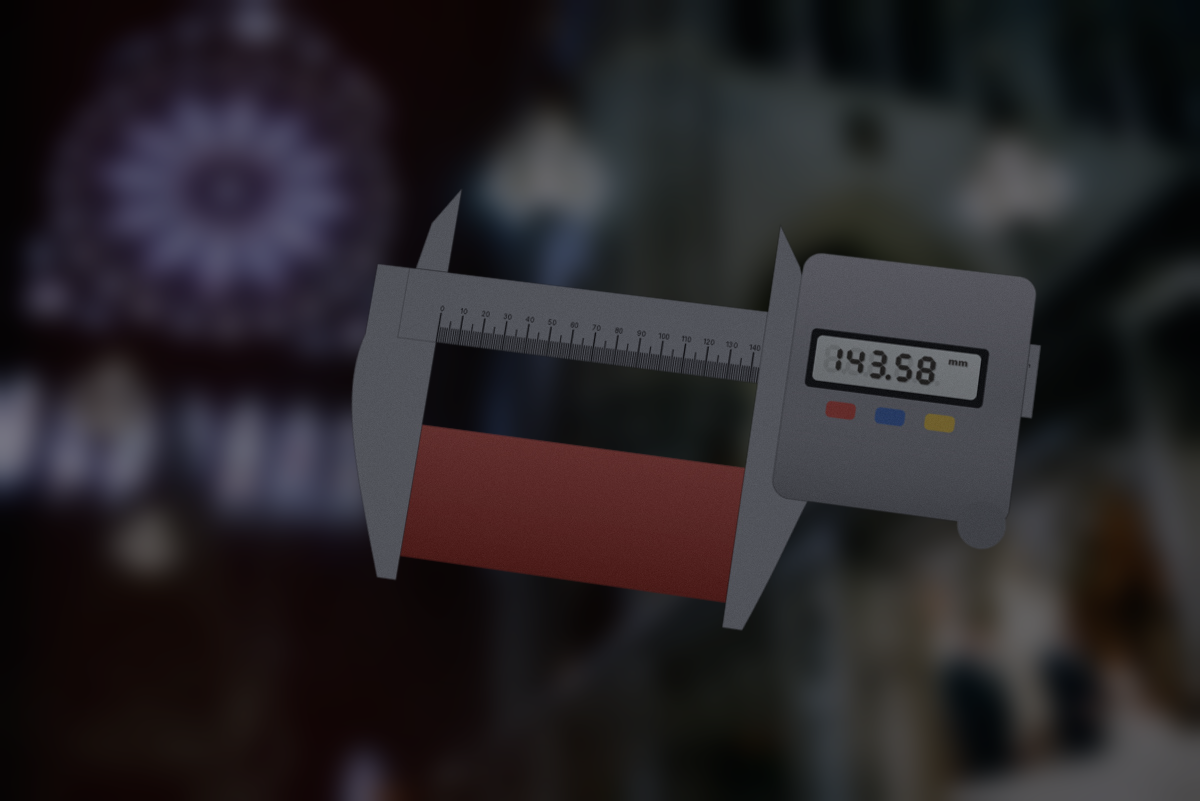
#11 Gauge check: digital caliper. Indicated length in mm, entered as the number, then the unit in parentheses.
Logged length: 143.58 (mm)
